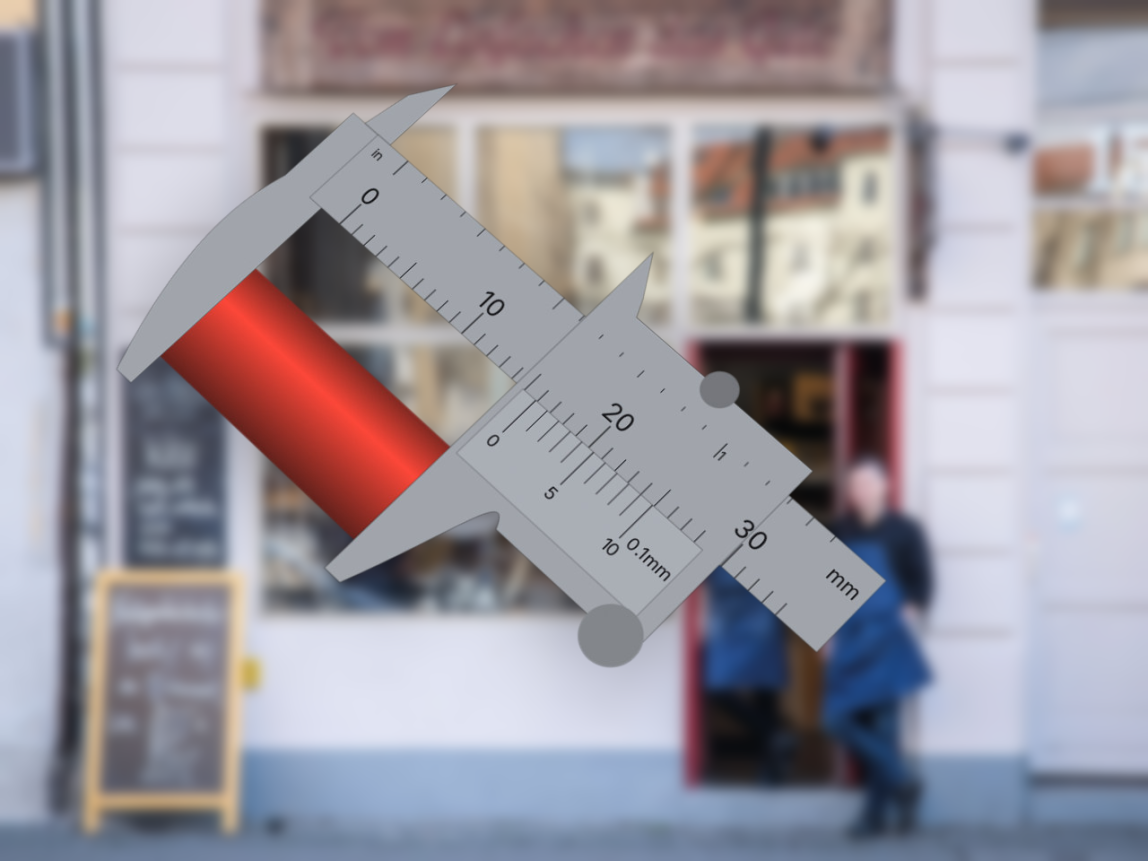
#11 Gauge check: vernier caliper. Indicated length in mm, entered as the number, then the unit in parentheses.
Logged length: 15.9 (mm)
